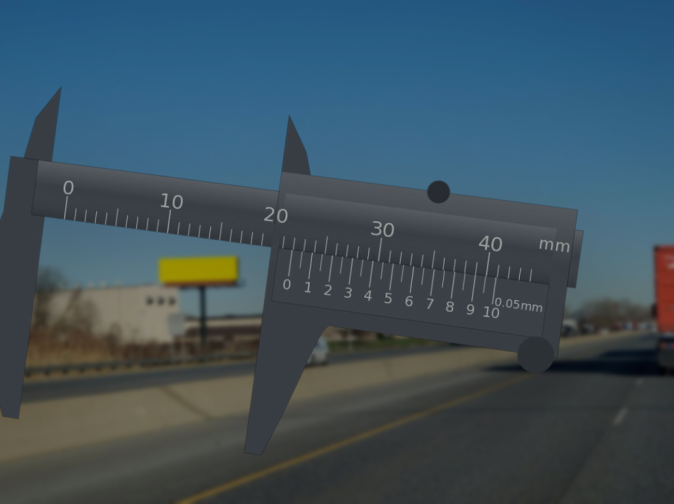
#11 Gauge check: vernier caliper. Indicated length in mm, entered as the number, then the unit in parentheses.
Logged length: 21.9 (mm)
